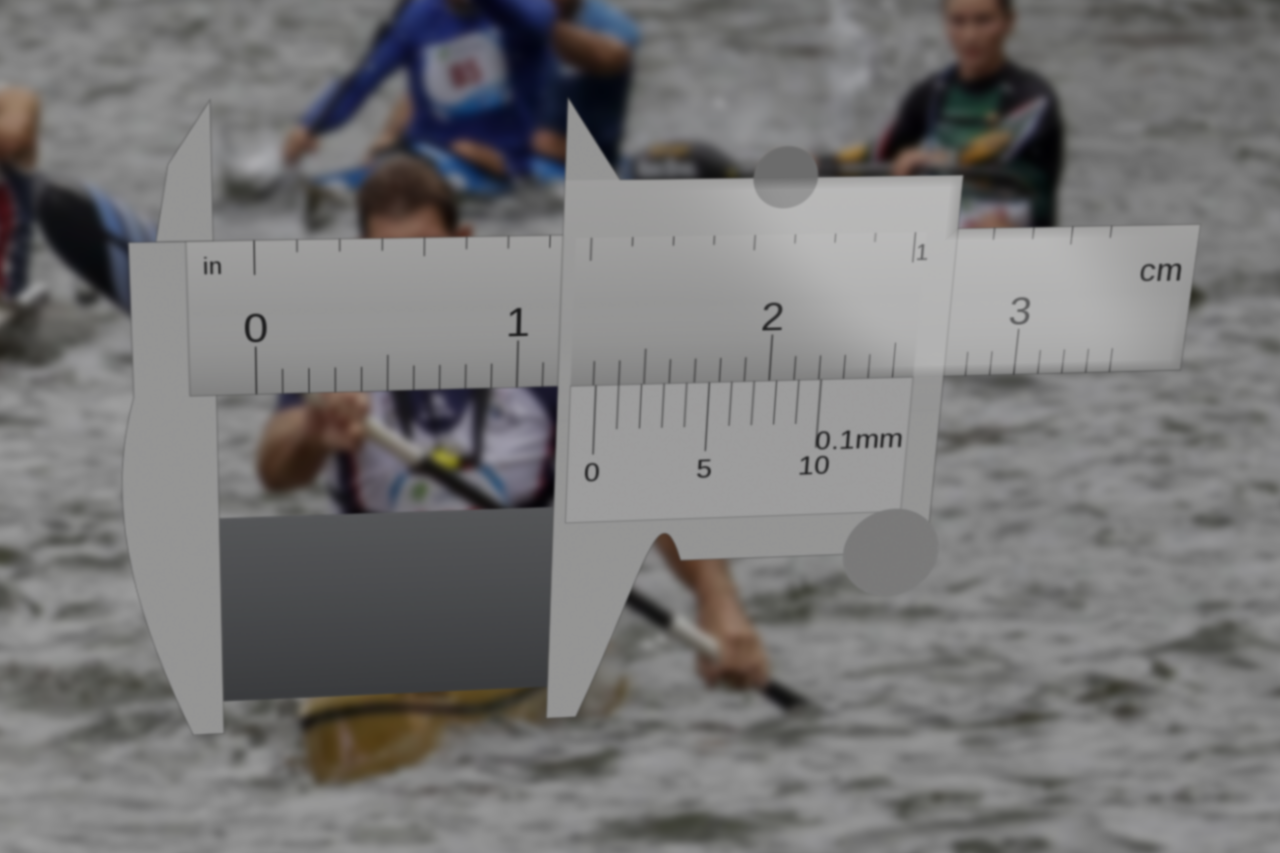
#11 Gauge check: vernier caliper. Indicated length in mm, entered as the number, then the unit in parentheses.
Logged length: 13.1 (mm)
